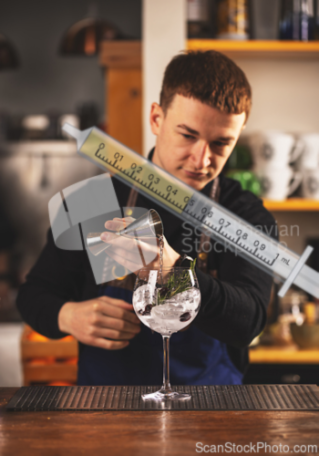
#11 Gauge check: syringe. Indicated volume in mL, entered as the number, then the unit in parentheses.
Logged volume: 0.5 (mL)
